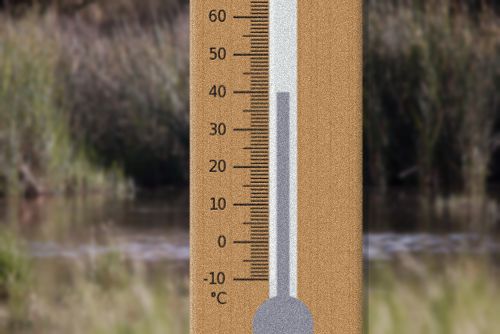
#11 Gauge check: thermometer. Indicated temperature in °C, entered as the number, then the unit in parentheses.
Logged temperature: 40 (°C)
